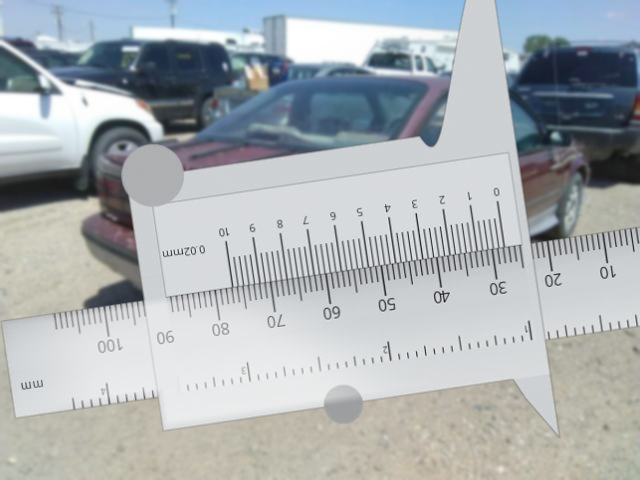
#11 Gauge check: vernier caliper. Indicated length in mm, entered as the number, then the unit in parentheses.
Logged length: 27.8 (mm)
